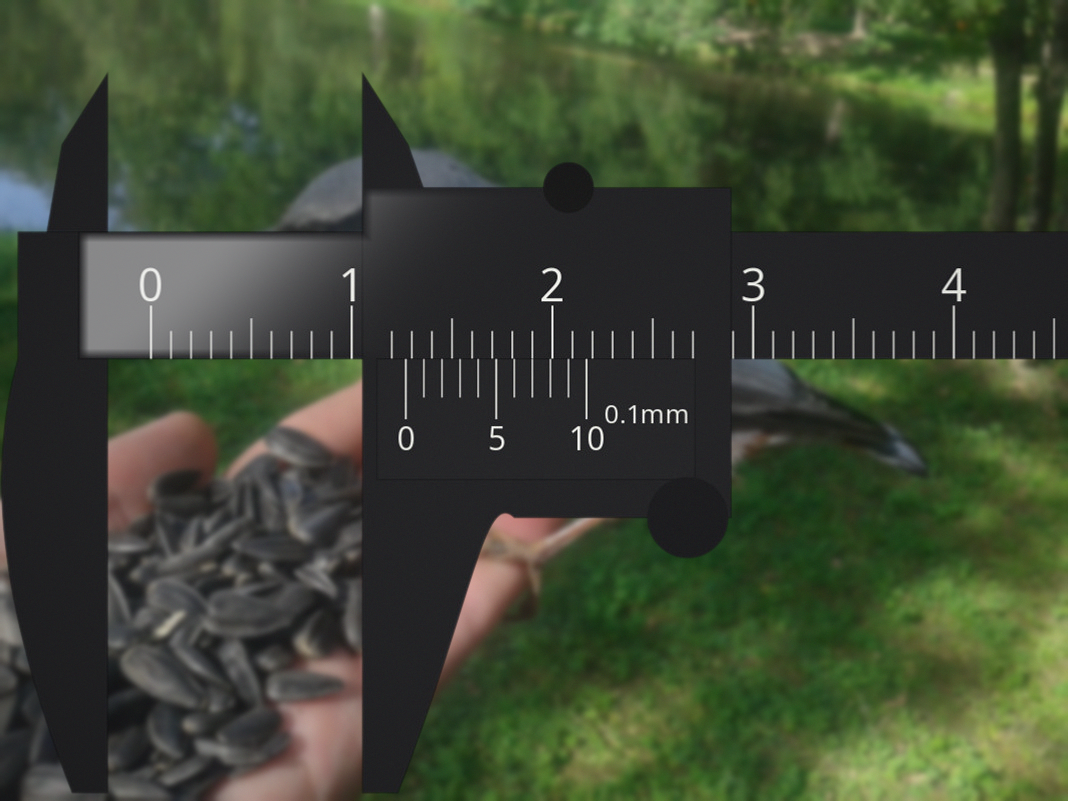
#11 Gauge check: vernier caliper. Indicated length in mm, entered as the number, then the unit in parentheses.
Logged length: 12.7 (mm)
